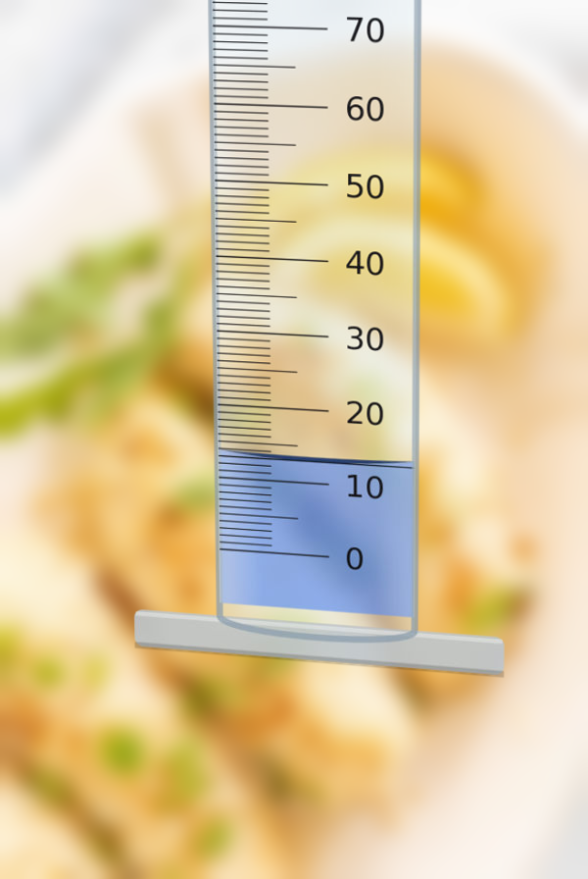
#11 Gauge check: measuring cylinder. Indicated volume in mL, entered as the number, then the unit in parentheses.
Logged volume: 13 (mL)
